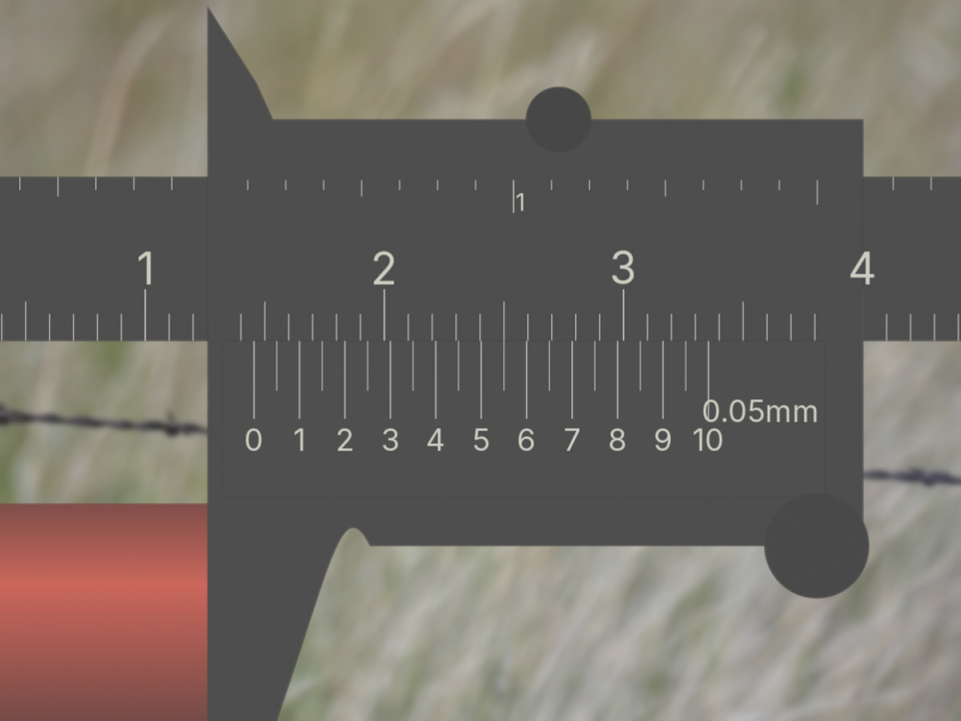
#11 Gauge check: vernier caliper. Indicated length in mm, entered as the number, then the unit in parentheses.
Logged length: 14.55 (mm)
